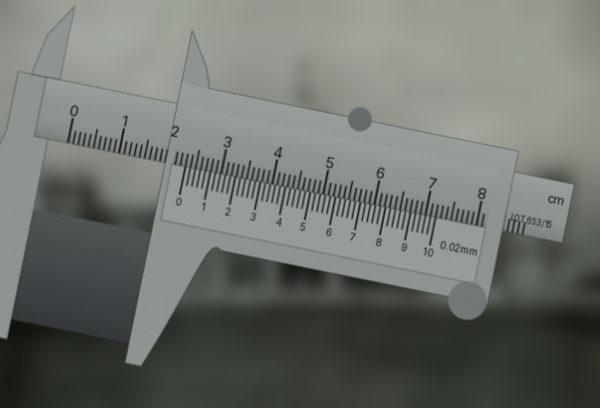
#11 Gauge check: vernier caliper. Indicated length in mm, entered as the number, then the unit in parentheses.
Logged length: 23.0 (mm)
